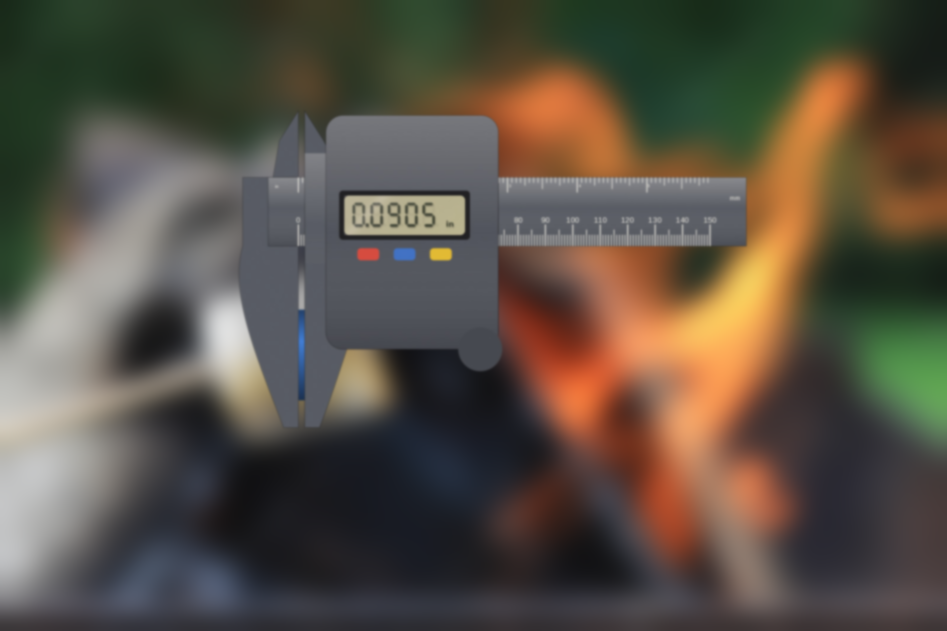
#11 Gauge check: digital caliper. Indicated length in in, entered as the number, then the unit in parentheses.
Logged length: 0.0905 (in)
